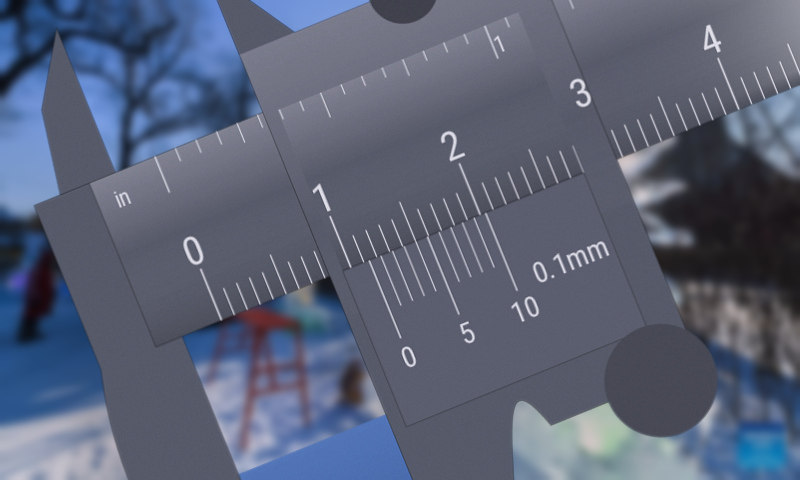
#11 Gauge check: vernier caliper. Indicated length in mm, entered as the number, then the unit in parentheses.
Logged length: 11.4 (mm)
